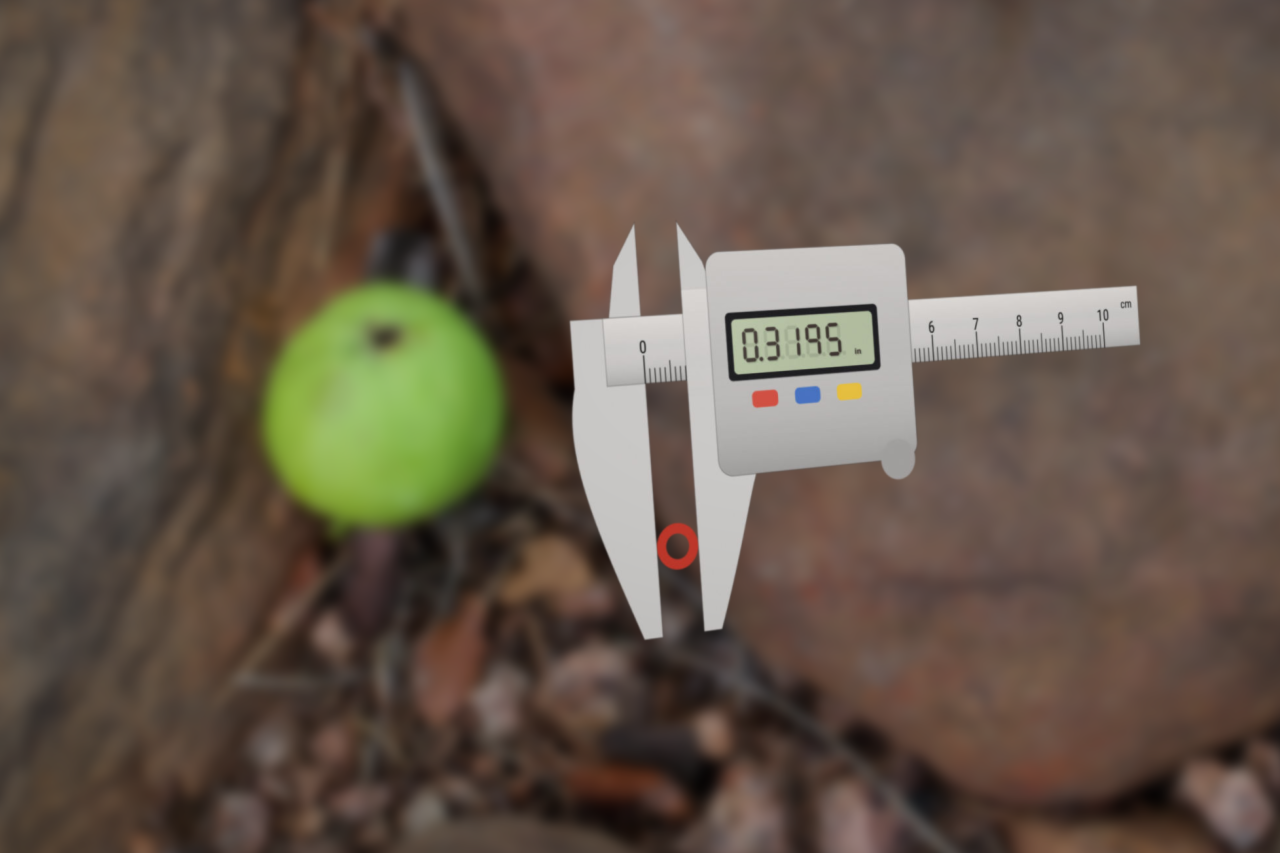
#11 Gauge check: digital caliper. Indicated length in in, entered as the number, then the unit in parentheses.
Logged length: 0.3195 (in)
